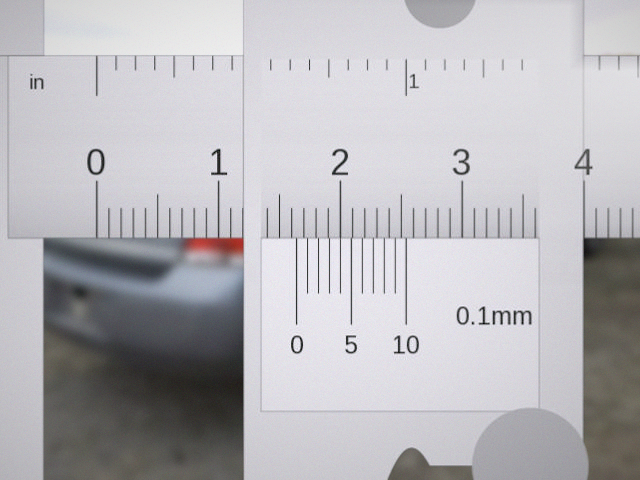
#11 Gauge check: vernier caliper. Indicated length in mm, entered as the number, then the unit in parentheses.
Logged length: 16.4 (mm)
